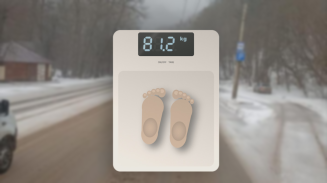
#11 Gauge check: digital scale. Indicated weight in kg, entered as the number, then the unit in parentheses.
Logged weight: 81.2 (kg)
